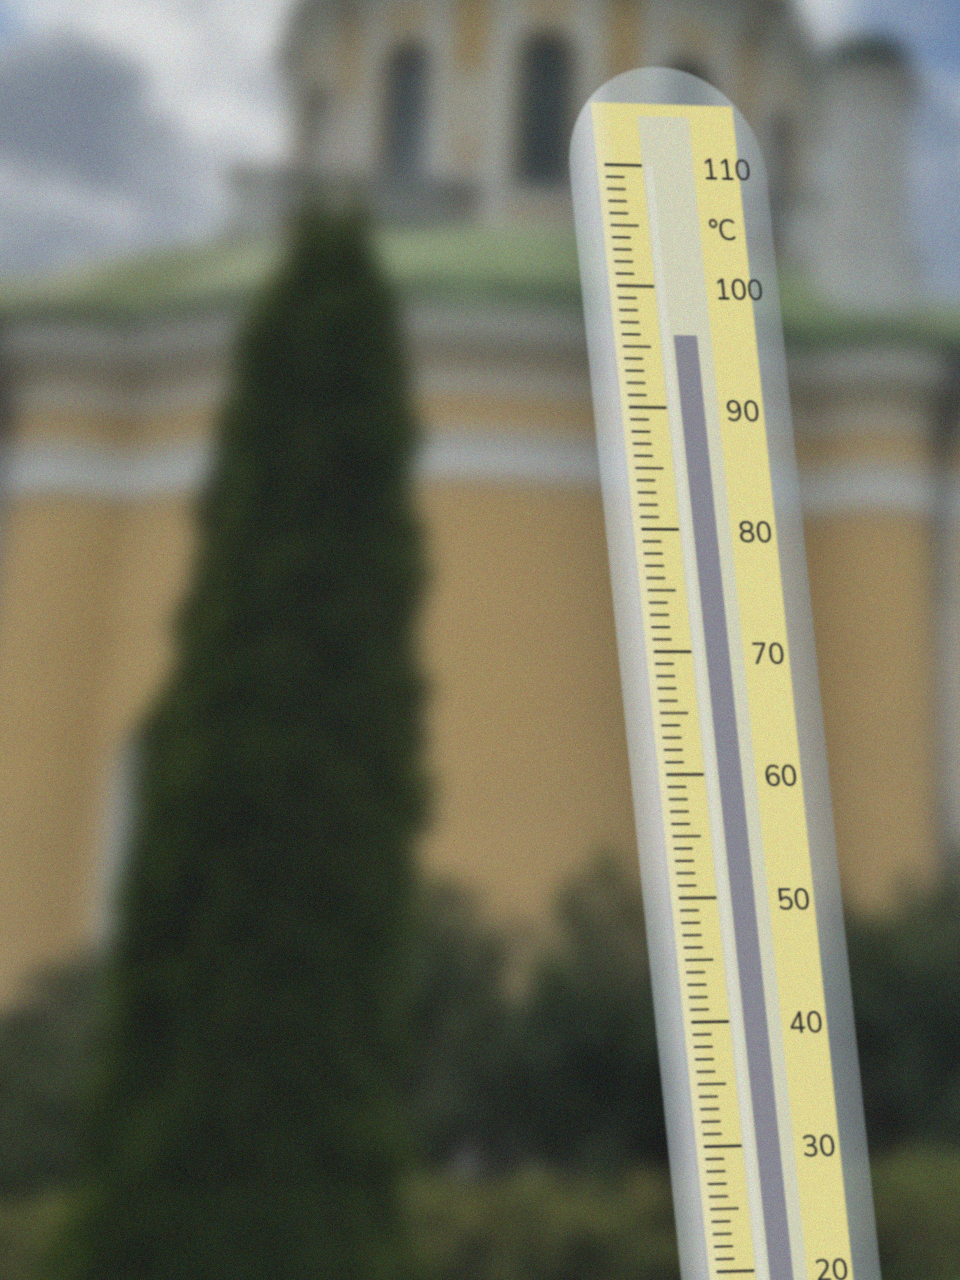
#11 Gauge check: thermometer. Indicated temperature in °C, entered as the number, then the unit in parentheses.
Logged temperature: 96 (°C)
